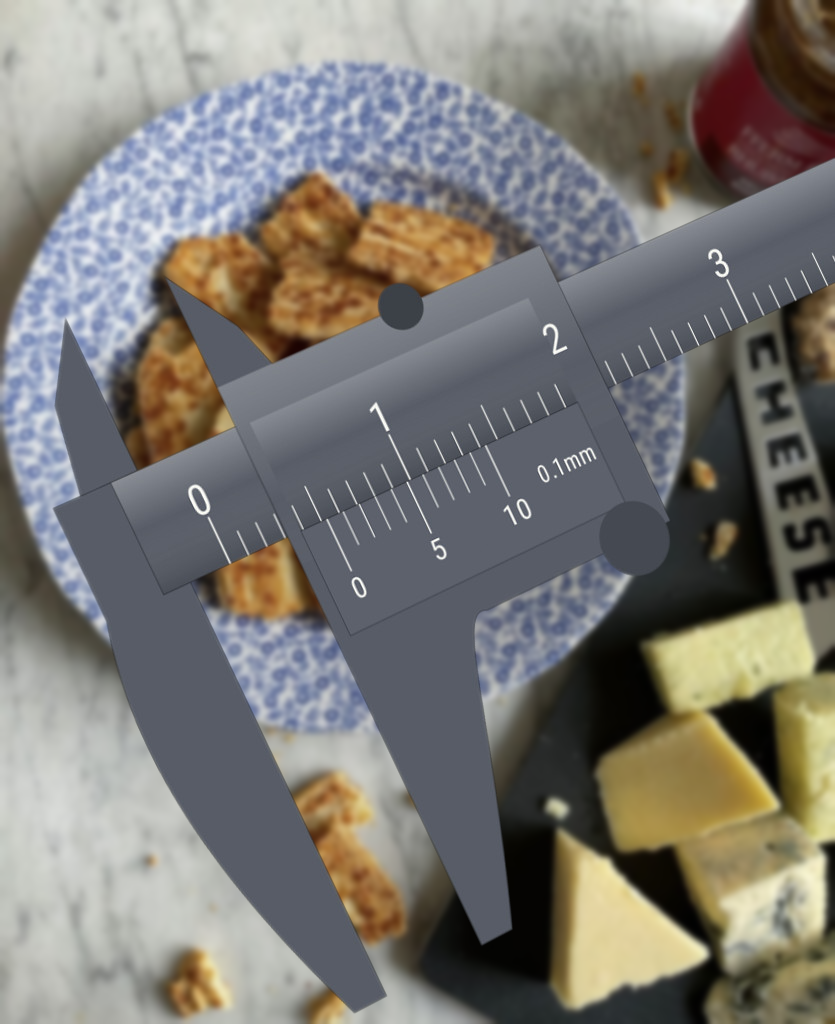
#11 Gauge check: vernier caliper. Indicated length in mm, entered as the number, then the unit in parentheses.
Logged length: 5.3 (mm)
